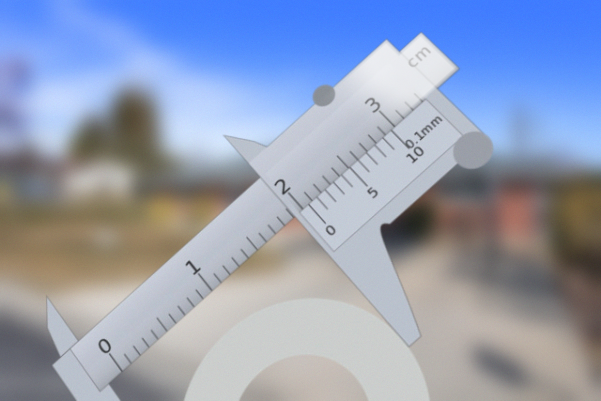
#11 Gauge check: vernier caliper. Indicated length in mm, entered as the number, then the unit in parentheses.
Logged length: 20.6 (mm)
